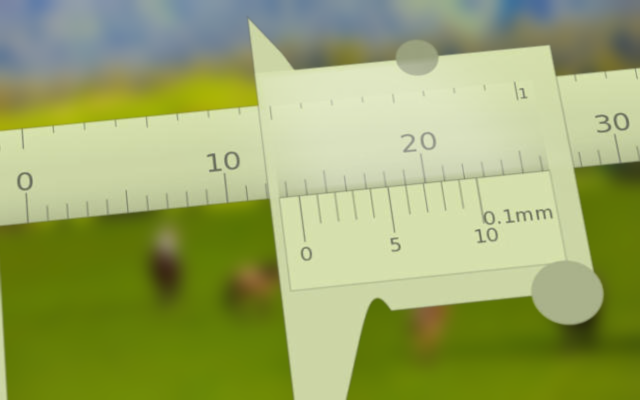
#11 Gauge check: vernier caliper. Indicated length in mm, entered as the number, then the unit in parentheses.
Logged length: 13.6 (mm)
